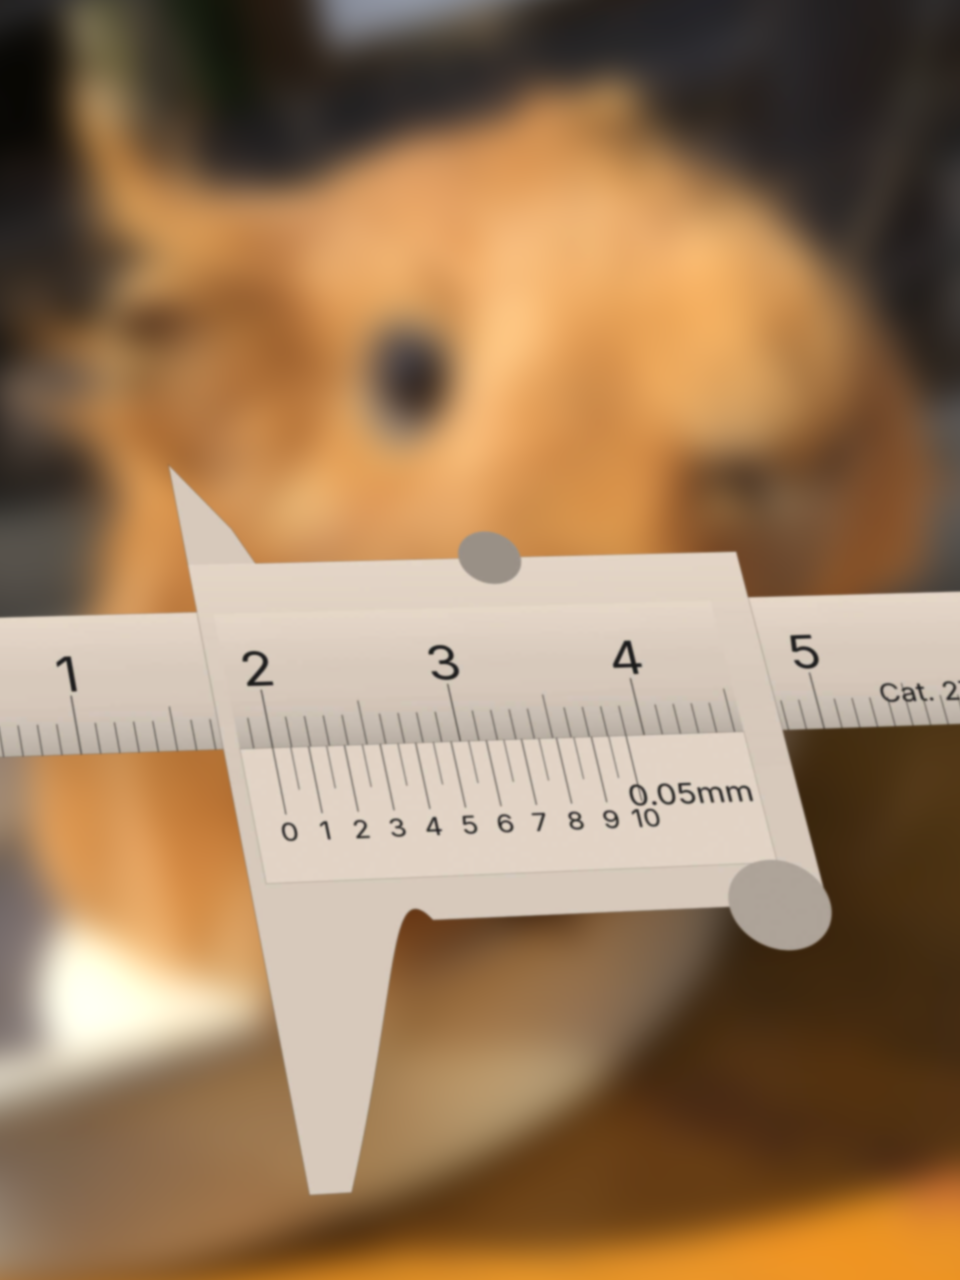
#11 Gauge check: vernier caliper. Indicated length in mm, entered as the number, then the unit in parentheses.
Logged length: 20.0 (mm)
